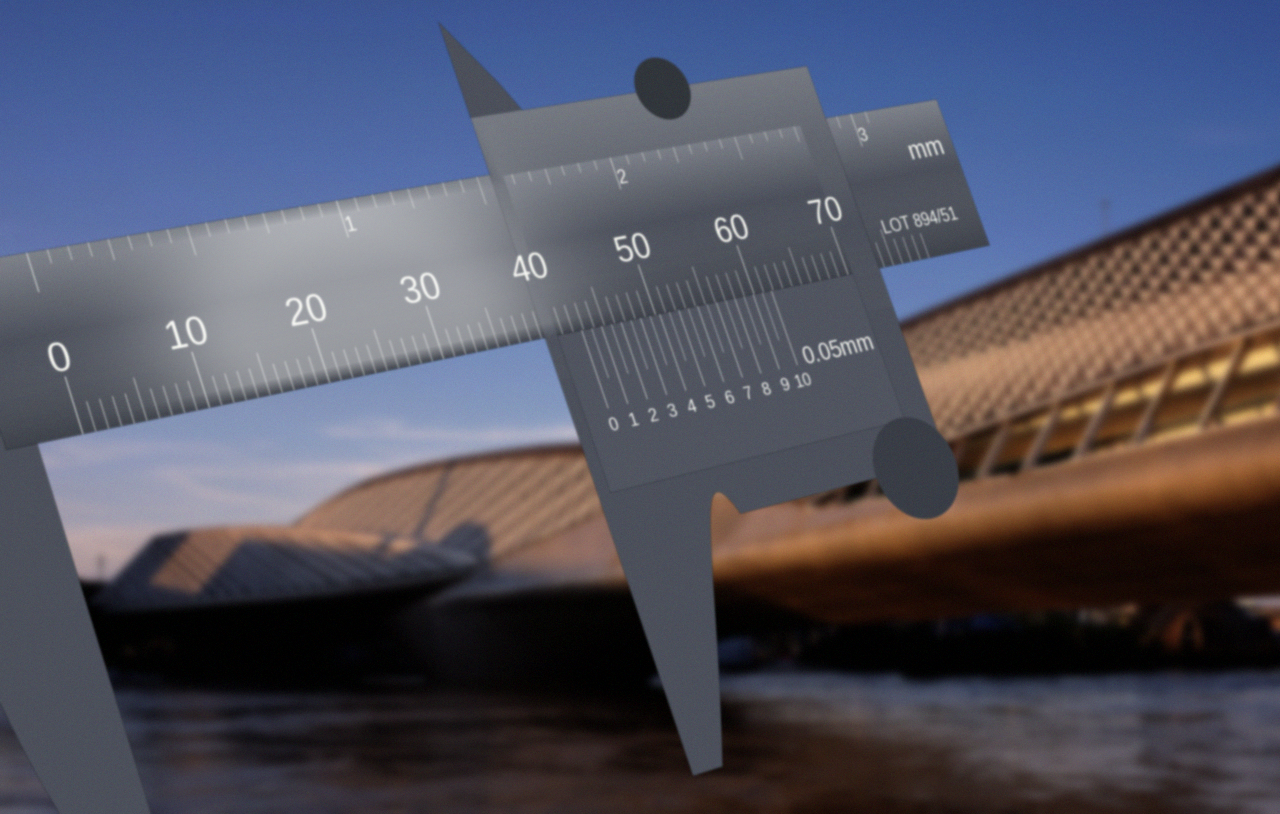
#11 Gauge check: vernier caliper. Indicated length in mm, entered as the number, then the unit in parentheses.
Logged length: 42.8 (mm)
